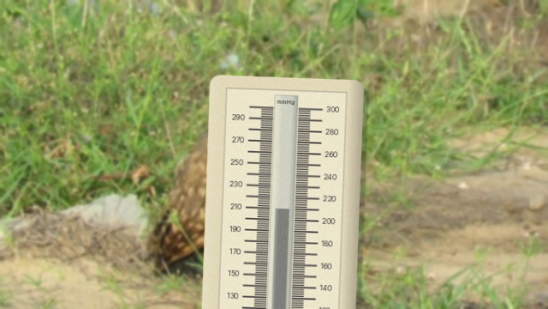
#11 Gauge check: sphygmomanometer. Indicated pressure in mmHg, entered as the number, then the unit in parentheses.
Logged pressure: 210 (mmHg)
